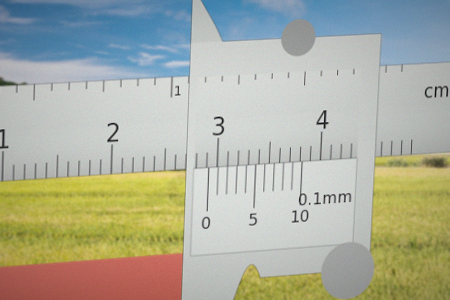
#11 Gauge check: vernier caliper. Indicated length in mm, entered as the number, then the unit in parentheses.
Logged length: 29.2 (mm)
